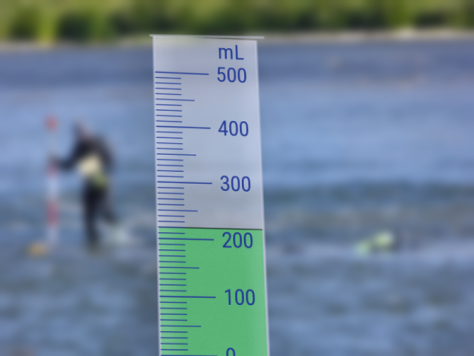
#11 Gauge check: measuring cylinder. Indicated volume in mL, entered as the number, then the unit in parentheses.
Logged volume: 220 (mL)
